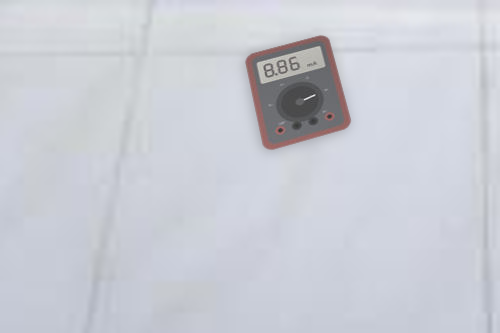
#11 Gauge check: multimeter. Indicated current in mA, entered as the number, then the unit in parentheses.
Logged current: 8.86 (mA)
